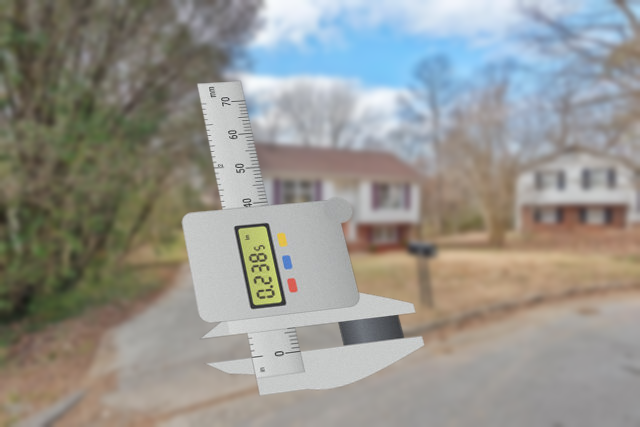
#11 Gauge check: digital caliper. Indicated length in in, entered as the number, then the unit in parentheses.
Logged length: 0.2385 (in)
